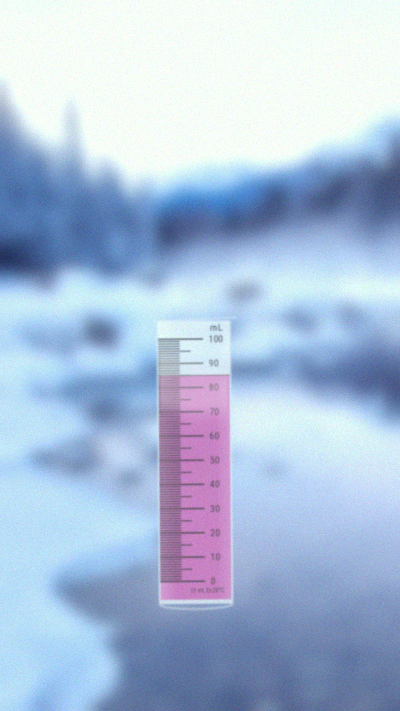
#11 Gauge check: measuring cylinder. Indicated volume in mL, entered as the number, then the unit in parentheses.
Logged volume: 85 (mL)
